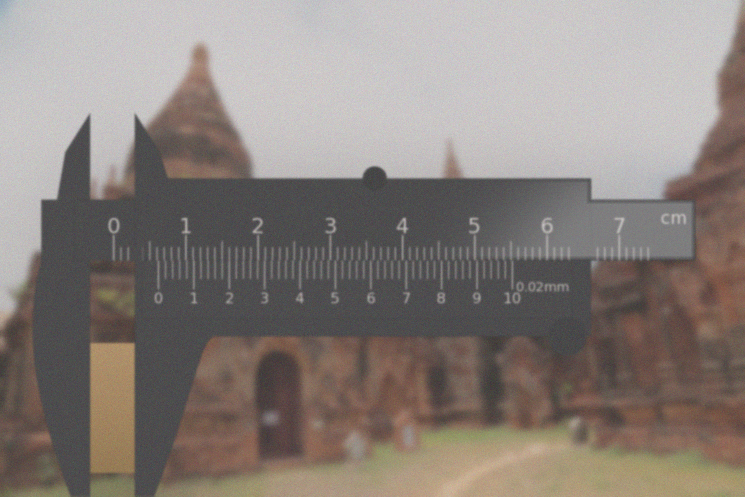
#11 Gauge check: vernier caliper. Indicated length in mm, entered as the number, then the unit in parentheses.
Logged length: 6.2 (mm)
